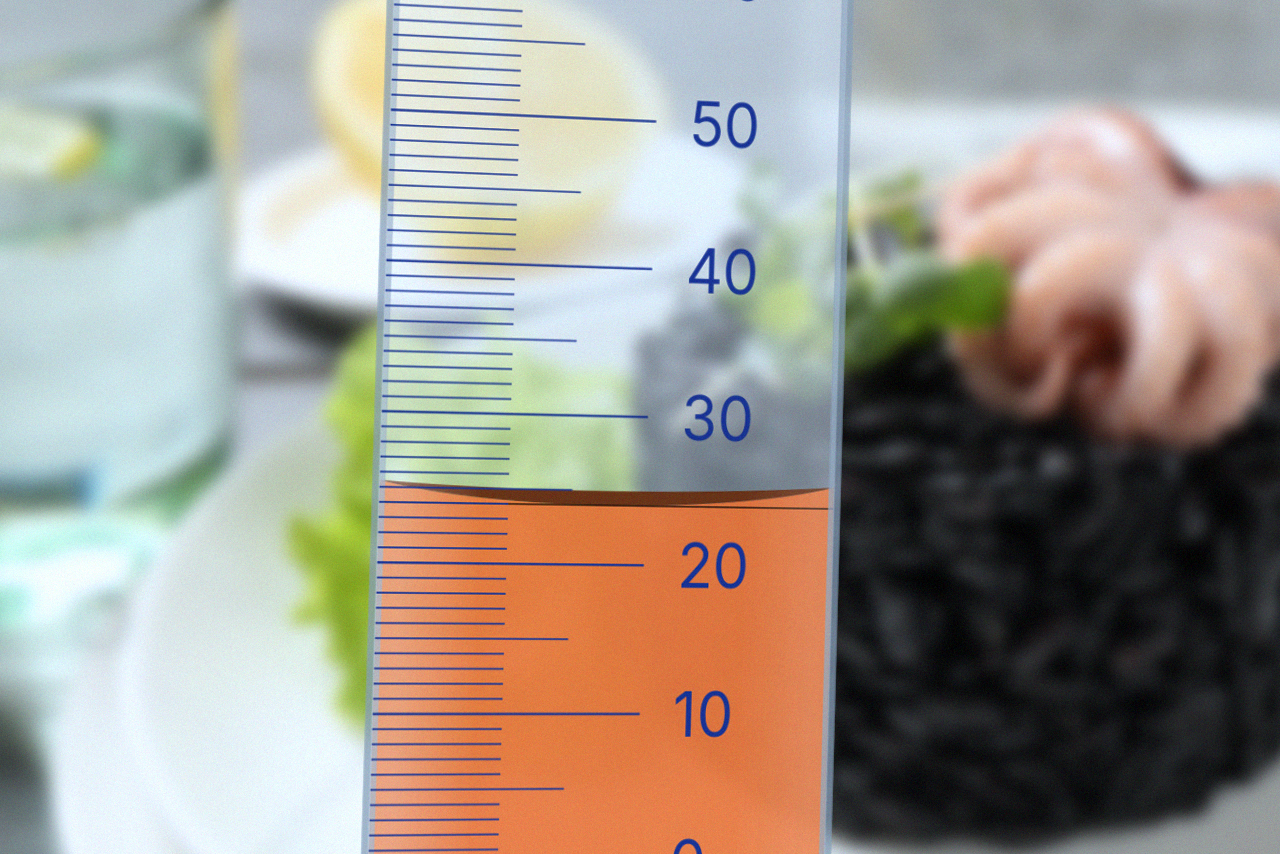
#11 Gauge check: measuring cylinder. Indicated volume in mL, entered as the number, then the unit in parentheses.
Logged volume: 24 (mL)
